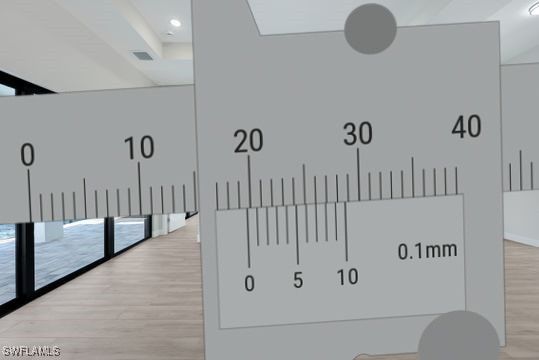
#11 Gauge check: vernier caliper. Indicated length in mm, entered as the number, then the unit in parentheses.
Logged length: 19.7 (mm)
